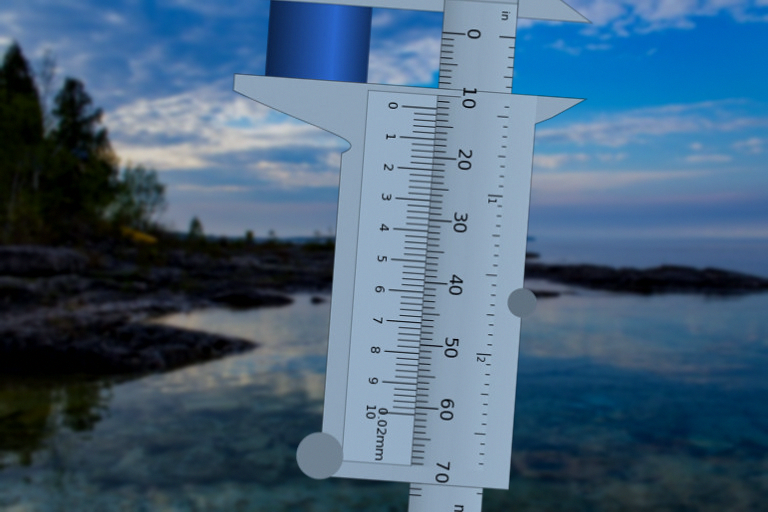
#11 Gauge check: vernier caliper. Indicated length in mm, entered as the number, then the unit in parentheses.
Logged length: 12.2 (mm)
